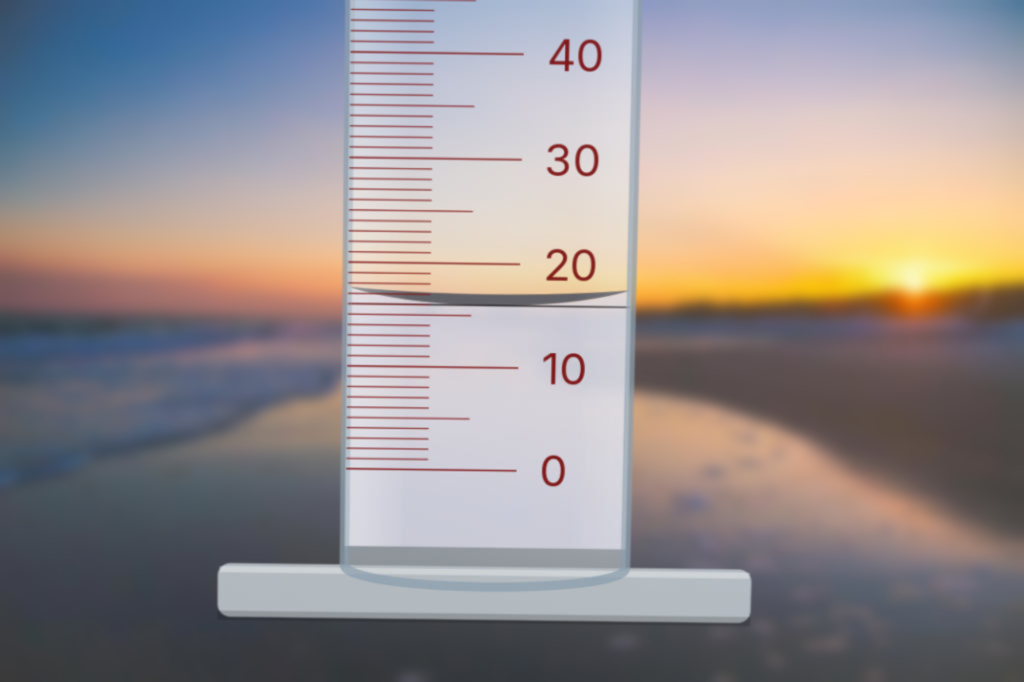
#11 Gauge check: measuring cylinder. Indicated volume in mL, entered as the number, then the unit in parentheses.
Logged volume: 16 (mL)
